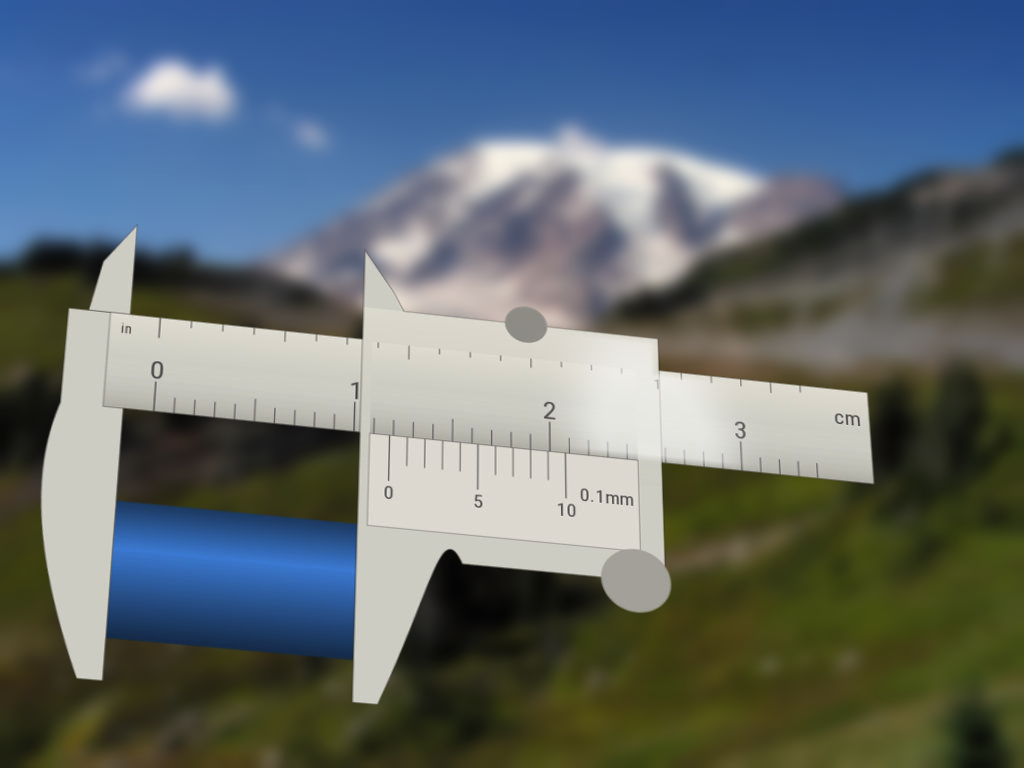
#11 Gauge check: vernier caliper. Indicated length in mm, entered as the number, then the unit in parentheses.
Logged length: 11.8 (mm)
